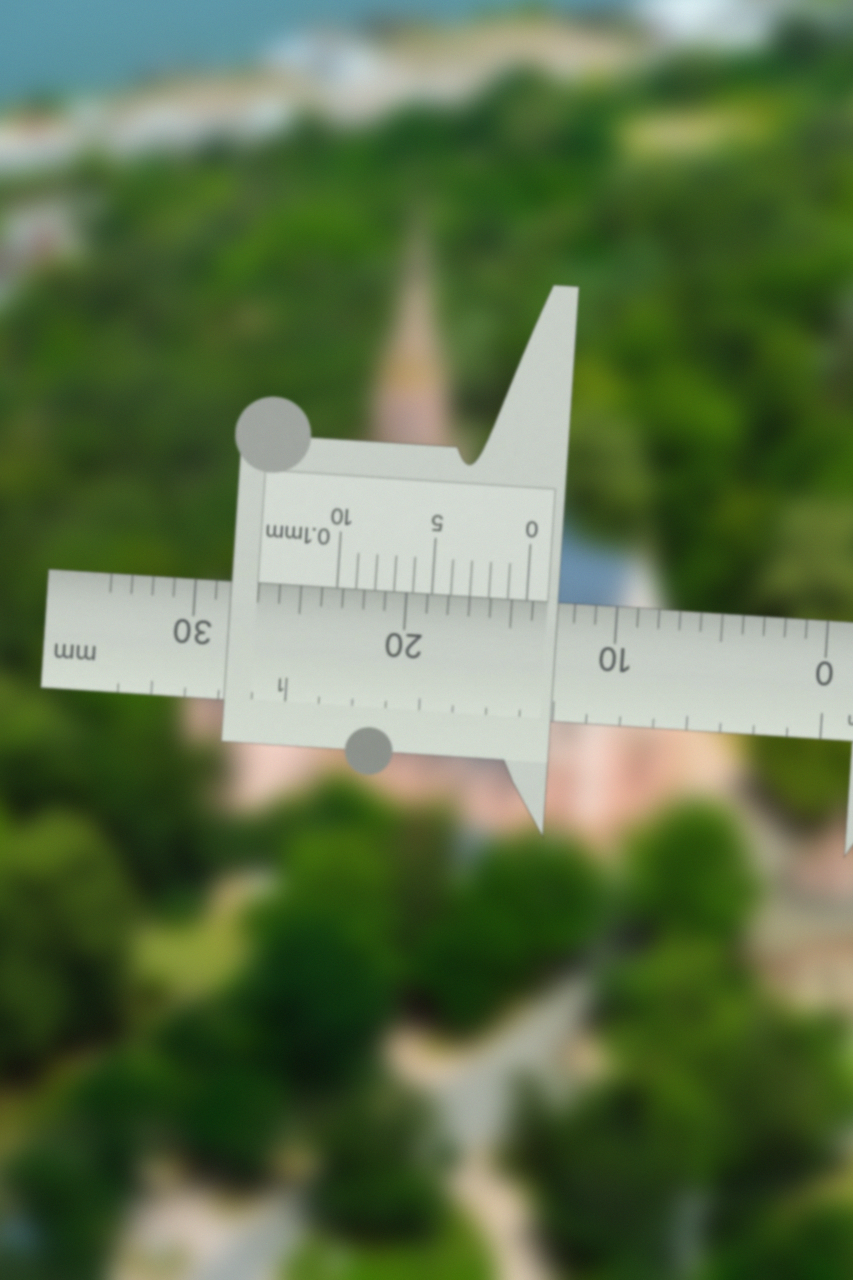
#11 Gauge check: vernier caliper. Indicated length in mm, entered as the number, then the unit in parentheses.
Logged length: 14.3 (mm)
